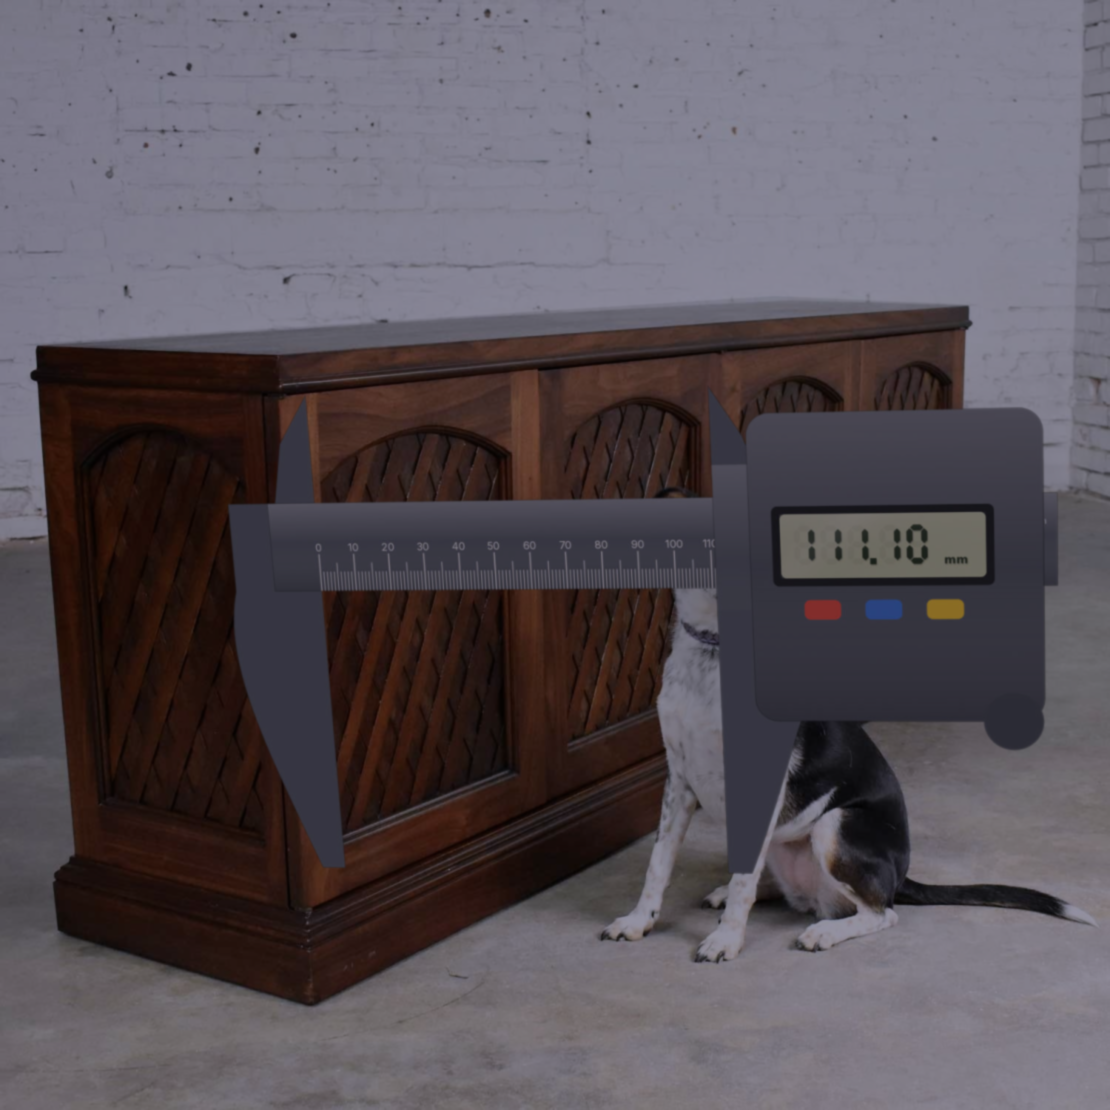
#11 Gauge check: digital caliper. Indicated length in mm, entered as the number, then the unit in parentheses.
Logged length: 111.10 (mm)
